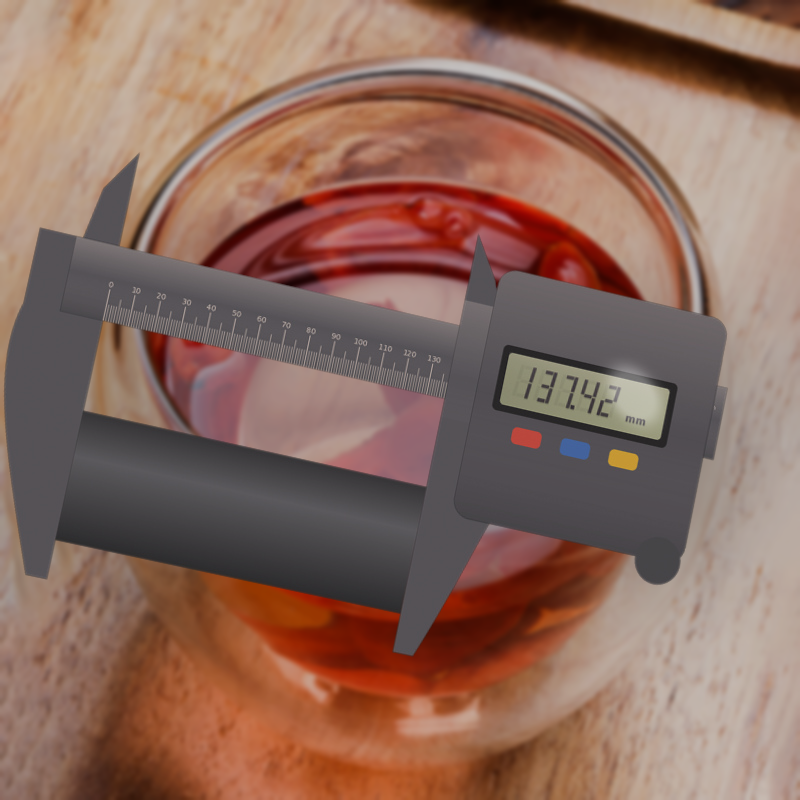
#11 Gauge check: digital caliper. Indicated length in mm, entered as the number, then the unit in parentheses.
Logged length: 137.42 (mm)
